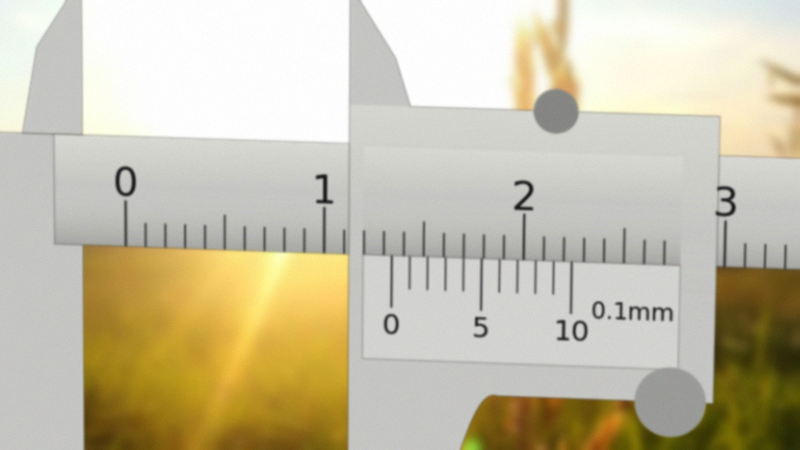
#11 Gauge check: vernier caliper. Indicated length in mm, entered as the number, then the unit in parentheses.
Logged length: 13.4 (mm)
